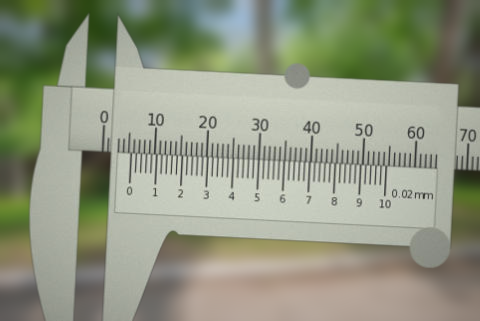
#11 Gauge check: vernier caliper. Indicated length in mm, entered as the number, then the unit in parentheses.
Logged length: 5.5 (mm)
